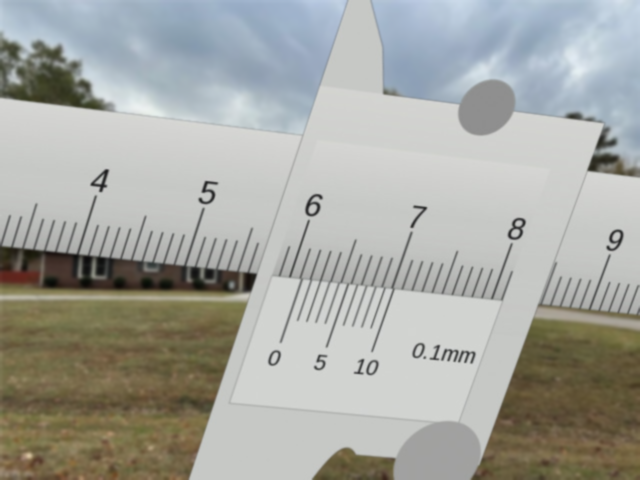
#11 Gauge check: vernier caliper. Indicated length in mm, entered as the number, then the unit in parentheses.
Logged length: 61.2 (mm)
